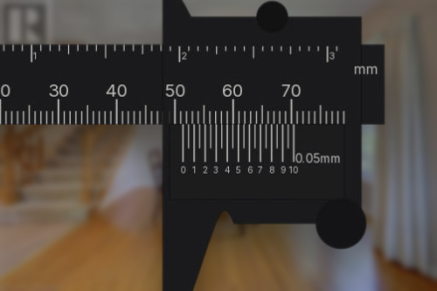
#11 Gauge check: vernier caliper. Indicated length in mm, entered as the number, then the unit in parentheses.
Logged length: 51.4 (mm)
